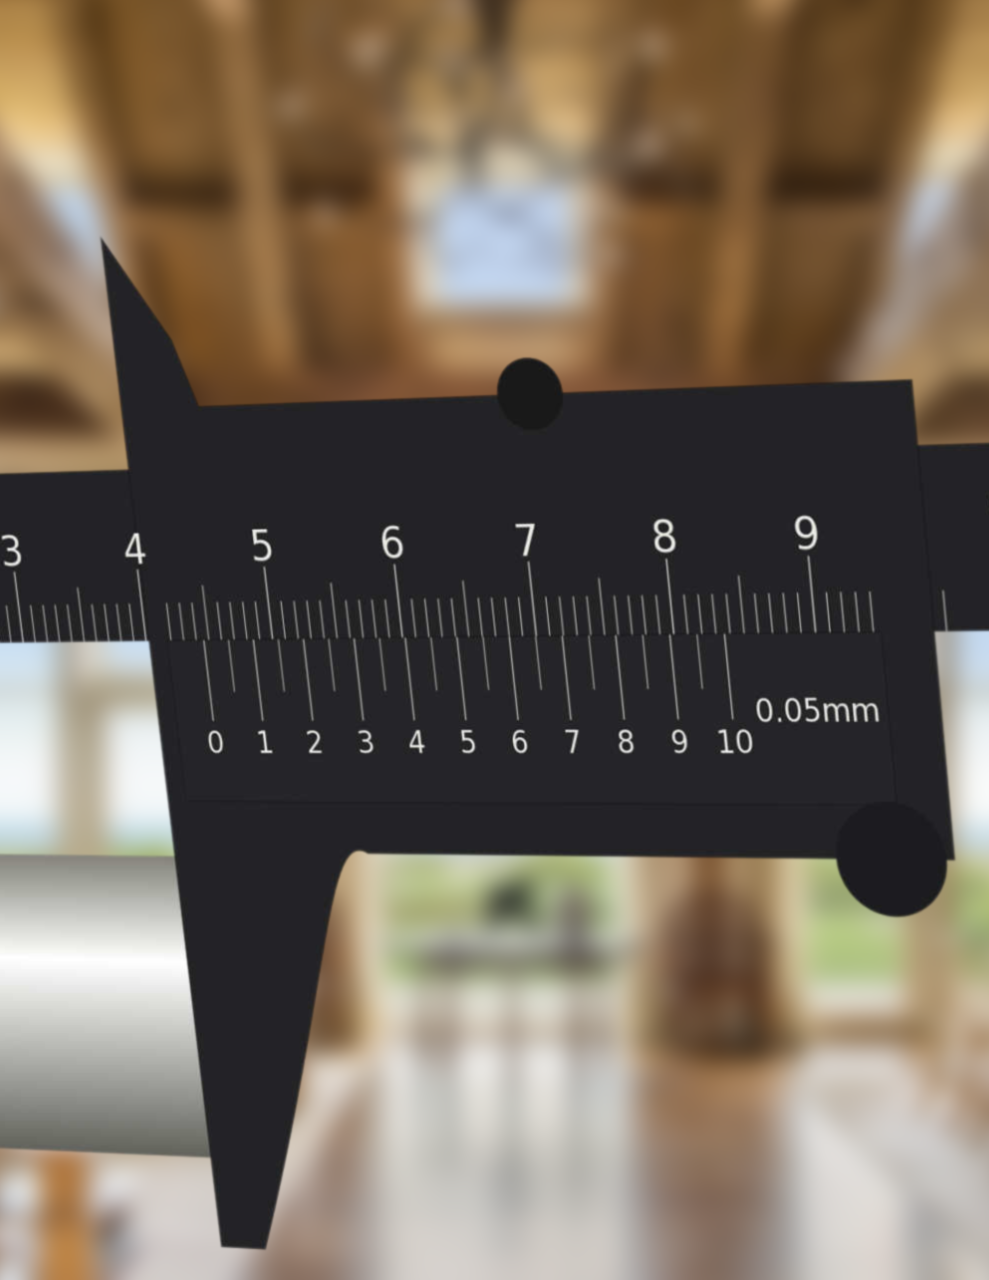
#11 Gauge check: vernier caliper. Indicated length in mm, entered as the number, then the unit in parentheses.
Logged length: 44.6 (mm)
